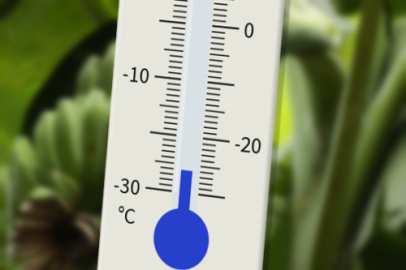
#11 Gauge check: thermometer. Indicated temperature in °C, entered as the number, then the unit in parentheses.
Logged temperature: -26 (°C)
